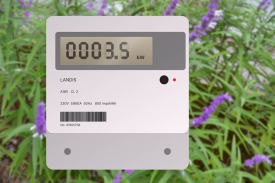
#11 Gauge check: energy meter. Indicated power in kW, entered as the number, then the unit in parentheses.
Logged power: 3.5 (kW)
